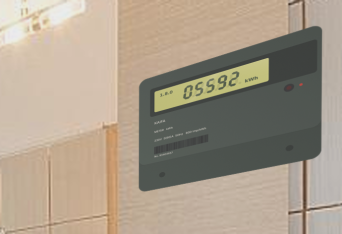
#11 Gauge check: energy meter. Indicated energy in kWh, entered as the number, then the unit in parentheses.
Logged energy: 5592 (kWh)
